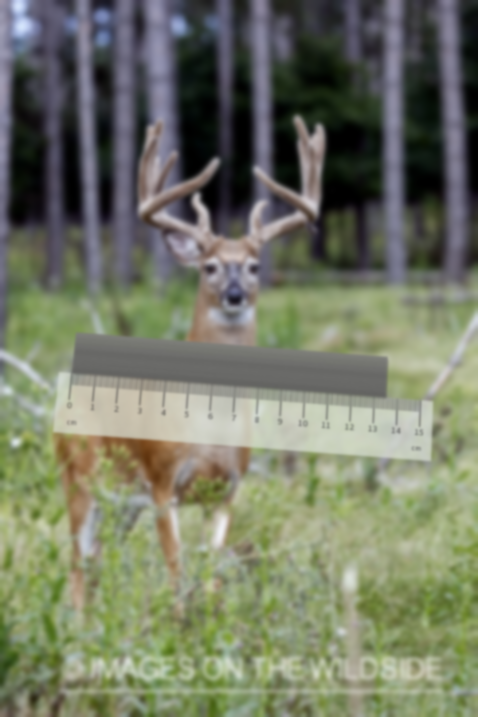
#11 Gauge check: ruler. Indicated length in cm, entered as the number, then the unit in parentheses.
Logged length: 13.5 (cm)
